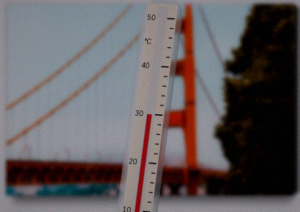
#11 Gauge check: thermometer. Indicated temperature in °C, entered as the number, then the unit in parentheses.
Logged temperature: 30 (°C)
